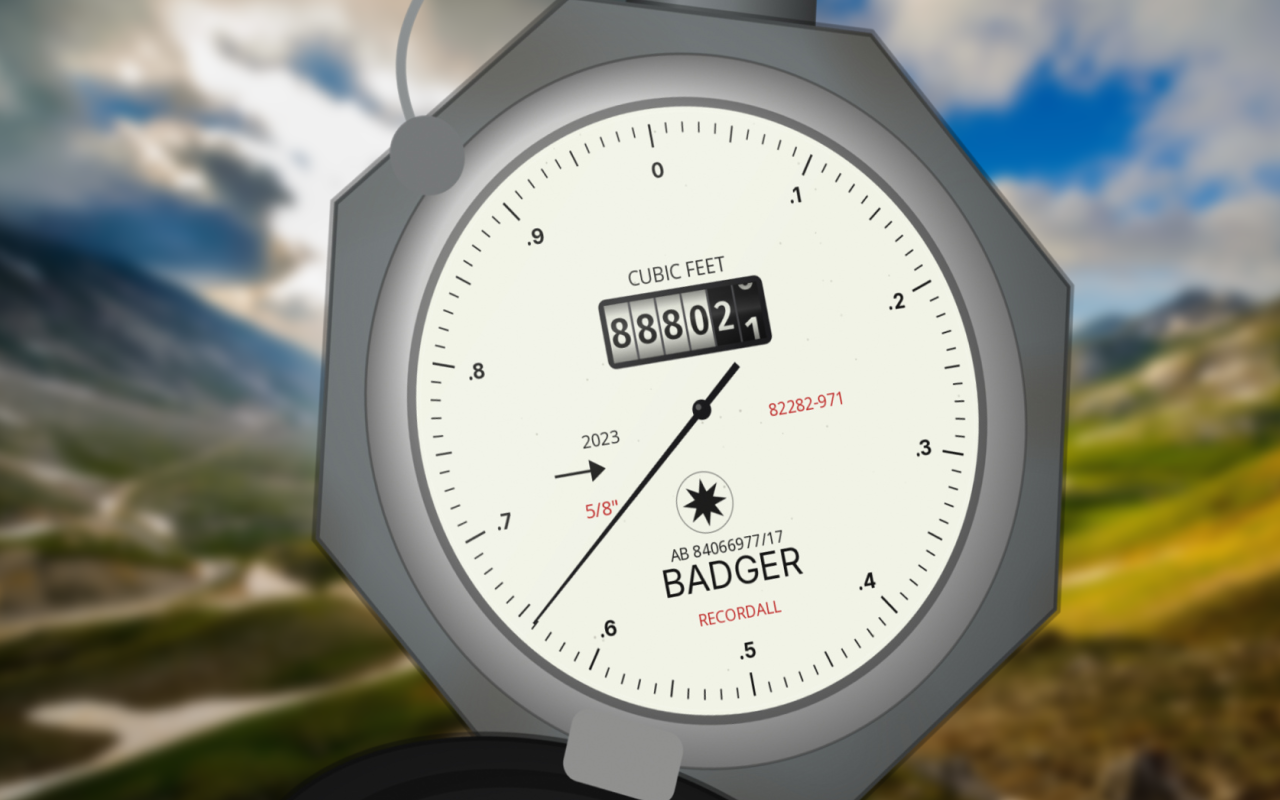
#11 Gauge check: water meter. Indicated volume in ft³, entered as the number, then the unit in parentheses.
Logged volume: 888020.64 (ft³)
